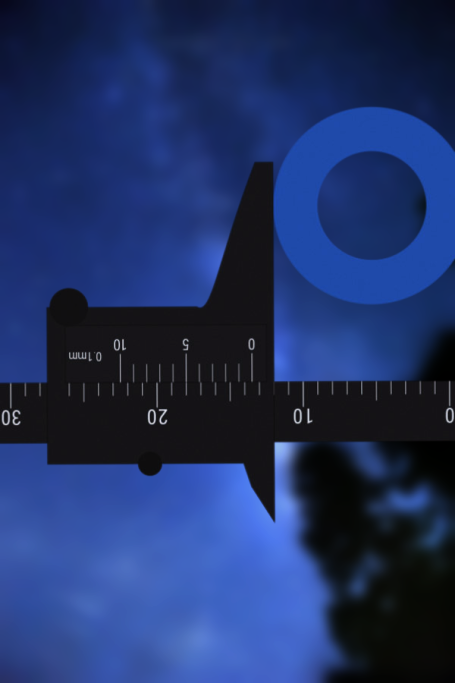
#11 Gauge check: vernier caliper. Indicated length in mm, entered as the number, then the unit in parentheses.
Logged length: 13.5 (mm)
